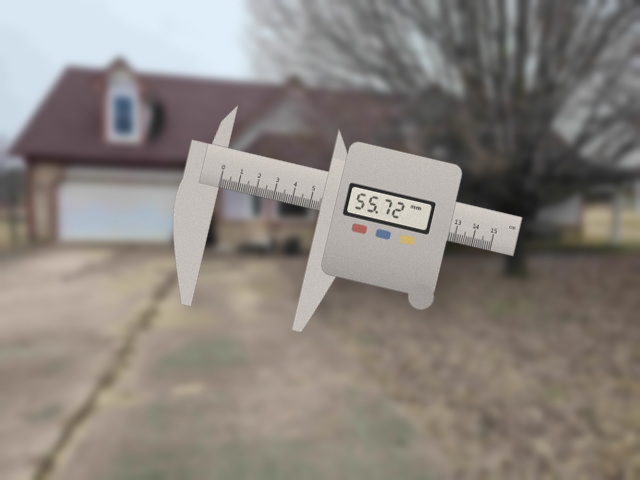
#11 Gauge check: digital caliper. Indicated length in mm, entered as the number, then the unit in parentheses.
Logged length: 55.72 (mm)
